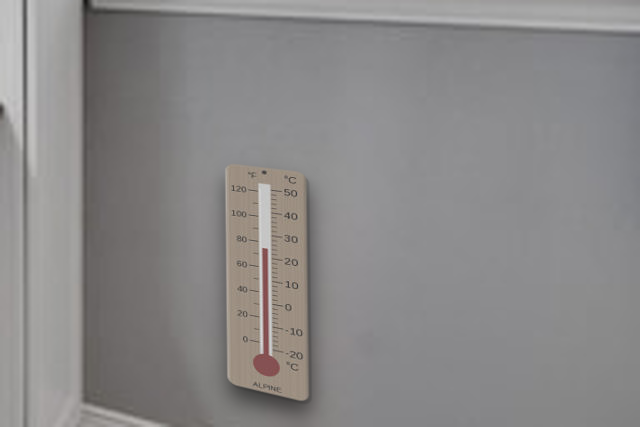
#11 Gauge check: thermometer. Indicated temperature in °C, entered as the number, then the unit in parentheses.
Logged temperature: 24 (°C)
